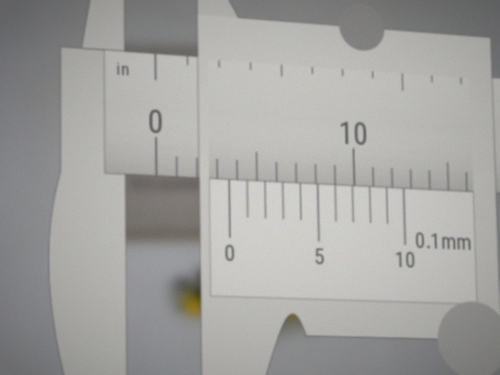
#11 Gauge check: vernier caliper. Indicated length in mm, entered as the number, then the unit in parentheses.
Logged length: 3.6 (mm)
